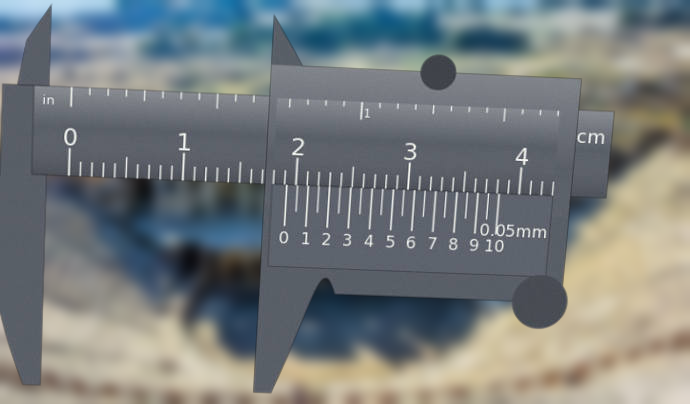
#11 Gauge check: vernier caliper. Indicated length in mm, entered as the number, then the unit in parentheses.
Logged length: 19.2 (mm)
